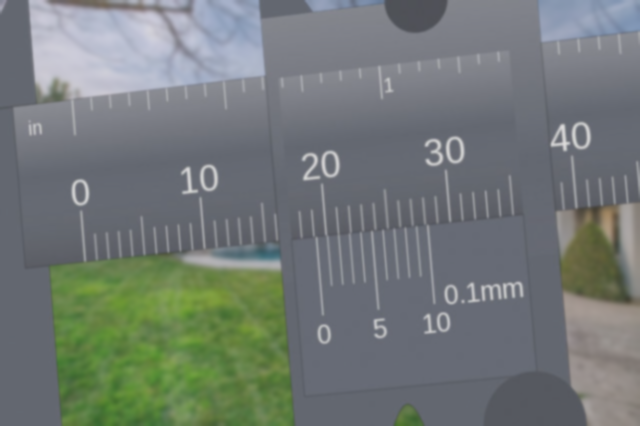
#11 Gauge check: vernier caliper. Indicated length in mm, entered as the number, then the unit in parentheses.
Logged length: 19.2 (mm)
